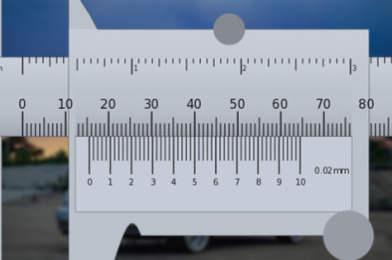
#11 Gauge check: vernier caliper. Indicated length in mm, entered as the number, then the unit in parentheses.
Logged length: 15.5 (mm)
